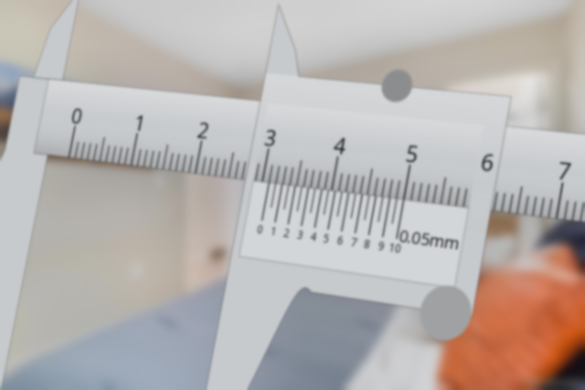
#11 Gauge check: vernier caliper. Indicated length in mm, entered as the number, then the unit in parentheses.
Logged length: 31.0 (mm)
